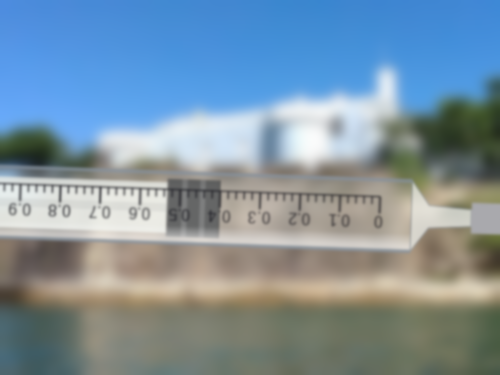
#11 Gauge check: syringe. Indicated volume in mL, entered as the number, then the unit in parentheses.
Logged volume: 0.4 (mL)
